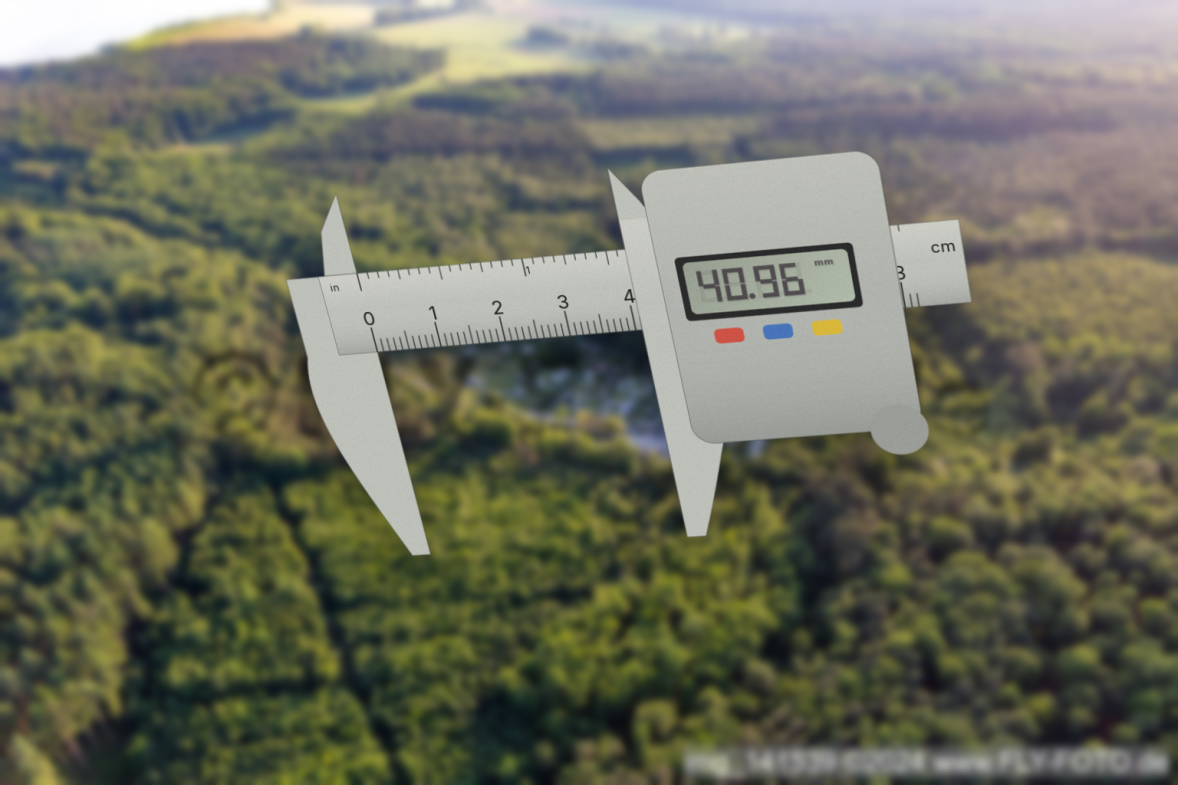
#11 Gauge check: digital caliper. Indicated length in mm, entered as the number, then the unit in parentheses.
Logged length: 40.96 (mm)
